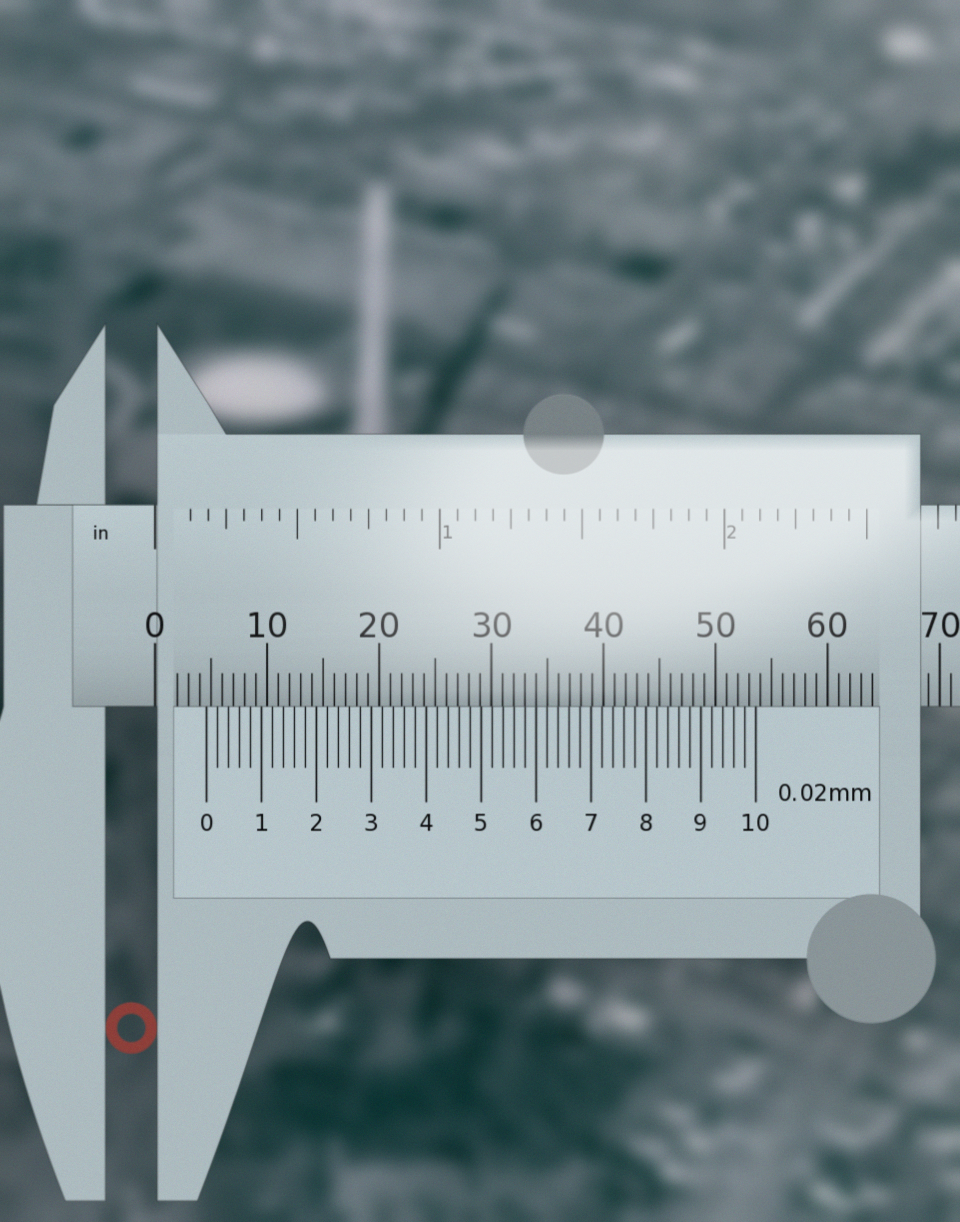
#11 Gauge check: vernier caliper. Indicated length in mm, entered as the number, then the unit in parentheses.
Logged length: 4.6 (mm)
